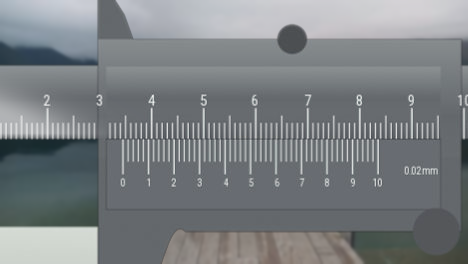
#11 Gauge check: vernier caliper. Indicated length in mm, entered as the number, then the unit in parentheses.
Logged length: 34.5 (mm)
